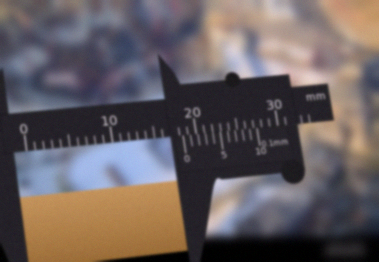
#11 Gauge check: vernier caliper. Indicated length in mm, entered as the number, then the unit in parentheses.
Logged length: 18.4 (mm)
